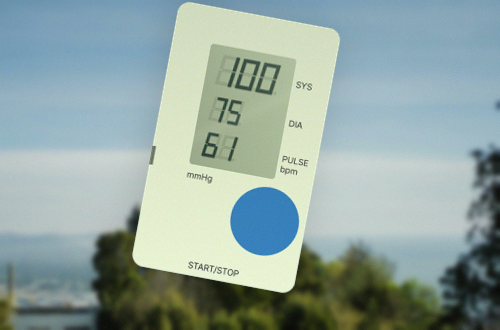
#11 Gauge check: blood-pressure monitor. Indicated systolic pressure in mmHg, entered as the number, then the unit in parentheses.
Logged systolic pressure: 100 (mmHg)
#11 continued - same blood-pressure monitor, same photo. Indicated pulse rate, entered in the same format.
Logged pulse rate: 61 (bpm)
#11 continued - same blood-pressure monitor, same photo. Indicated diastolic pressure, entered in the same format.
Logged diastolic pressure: 75 (mmHg)
